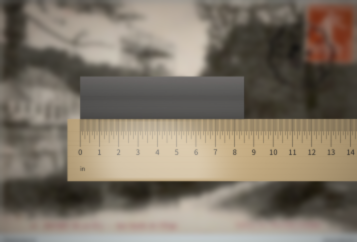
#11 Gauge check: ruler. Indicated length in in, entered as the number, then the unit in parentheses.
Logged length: 8.5 (in)
